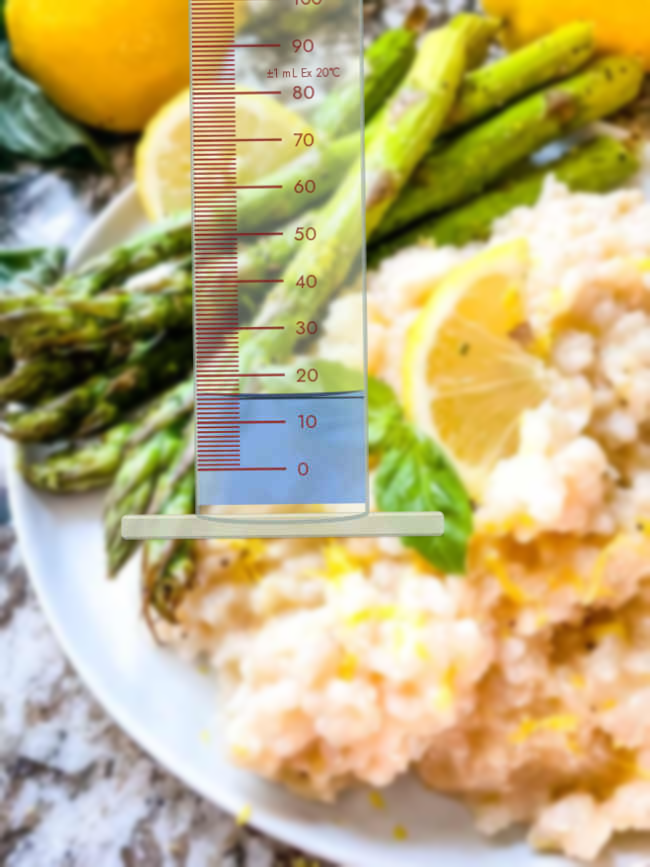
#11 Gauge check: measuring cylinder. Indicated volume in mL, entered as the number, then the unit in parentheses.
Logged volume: 15 (mL)
